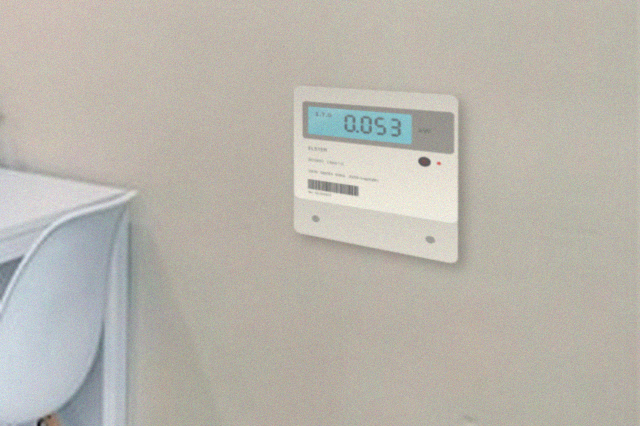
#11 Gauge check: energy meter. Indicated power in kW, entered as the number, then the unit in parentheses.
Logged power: 0.053 (kW)
